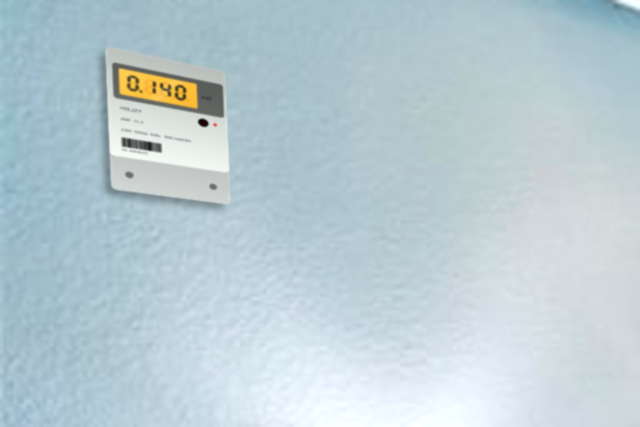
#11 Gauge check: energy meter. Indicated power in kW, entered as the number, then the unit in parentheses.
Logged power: 0.140 (kW)
